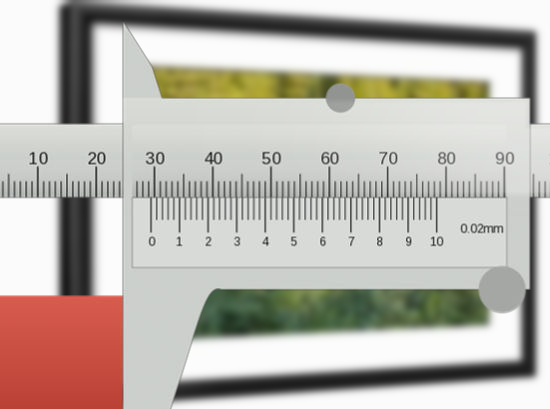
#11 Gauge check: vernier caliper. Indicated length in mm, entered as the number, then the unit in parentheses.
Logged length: 29.4 (mm)
